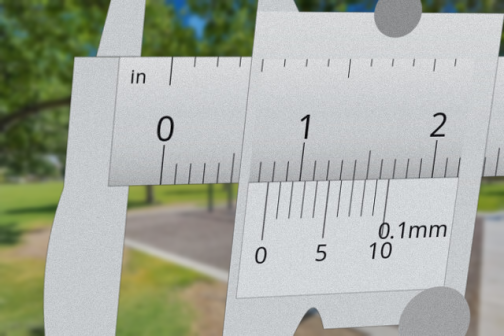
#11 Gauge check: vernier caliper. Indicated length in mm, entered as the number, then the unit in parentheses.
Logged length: 7.7 (mm)
